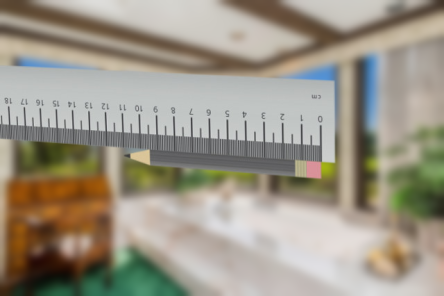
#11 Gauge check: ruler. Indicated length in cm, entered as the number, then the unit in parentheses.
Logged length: 11 (cm)
